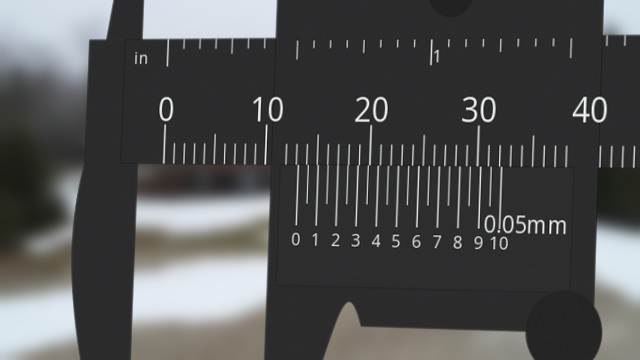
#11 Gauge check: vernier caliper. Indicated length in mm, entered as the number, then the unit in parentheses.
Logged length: 13.2 (mm)
